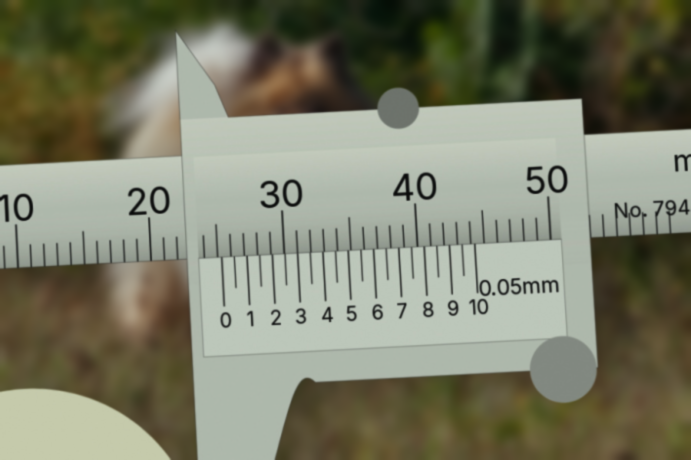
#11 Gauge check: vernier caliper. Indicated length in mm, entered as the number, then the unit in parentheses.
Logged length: 25.3 (mm)
